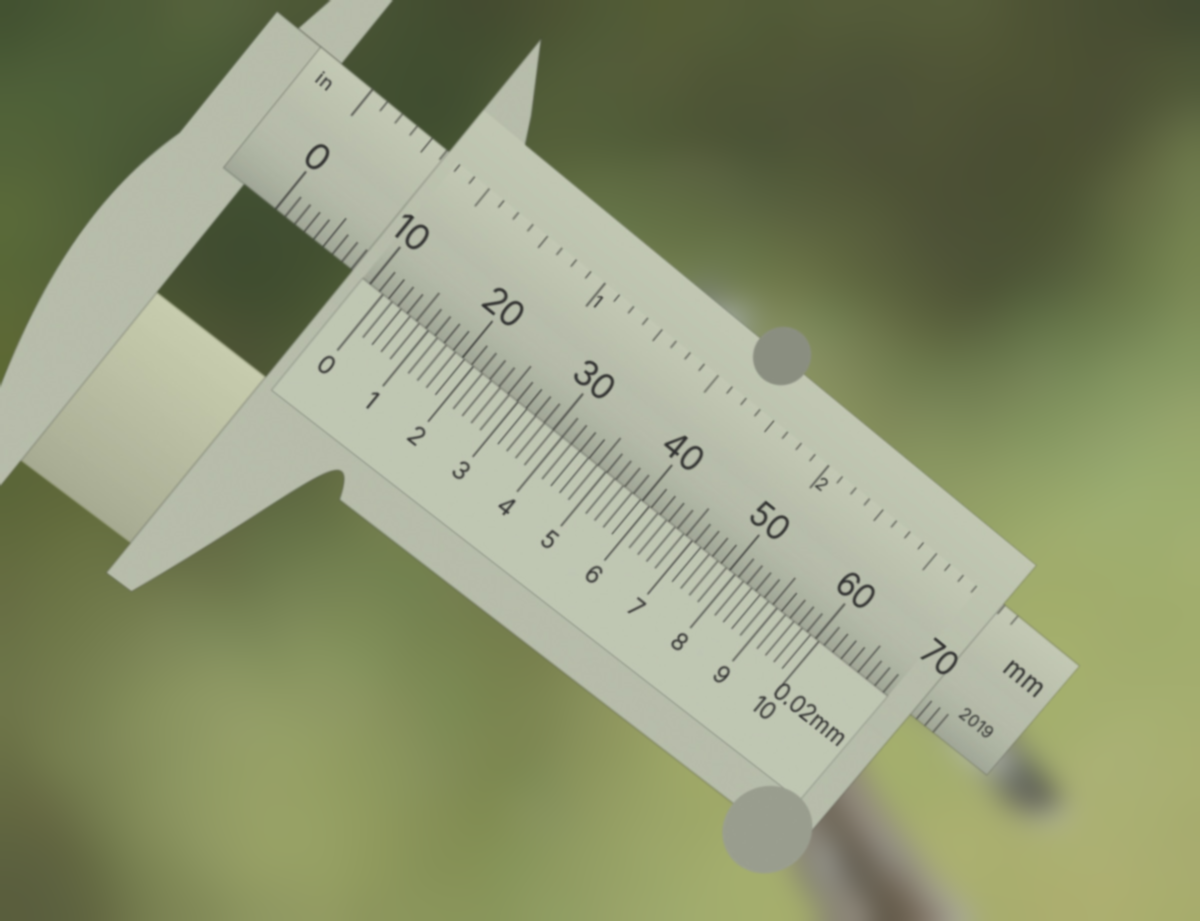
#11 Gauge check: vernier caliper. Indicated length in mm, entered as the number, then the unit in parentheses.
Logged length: 11.4 (mm)
